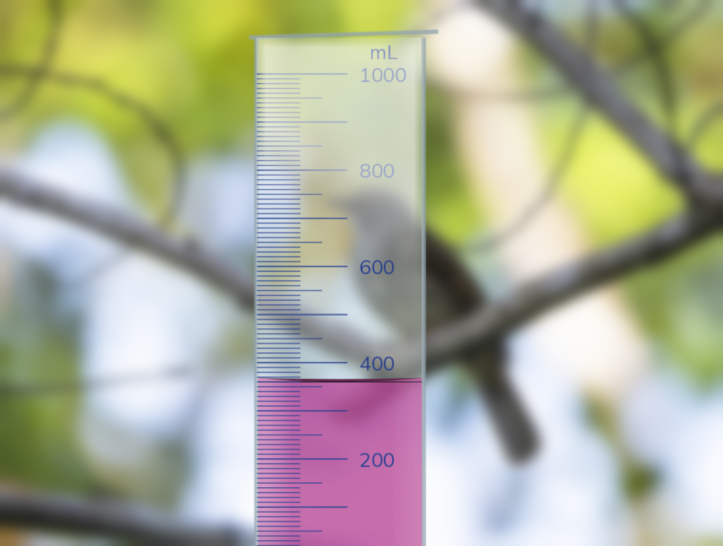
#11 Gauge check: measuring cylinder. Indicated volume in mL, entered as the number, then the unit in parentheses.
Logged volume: 360 (mL)
